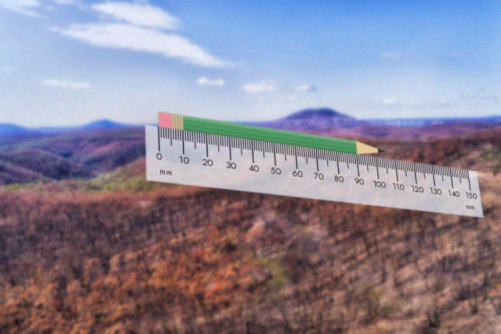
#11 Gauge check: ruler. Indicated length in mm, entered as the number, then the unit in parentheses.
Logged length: 105 (mm)
